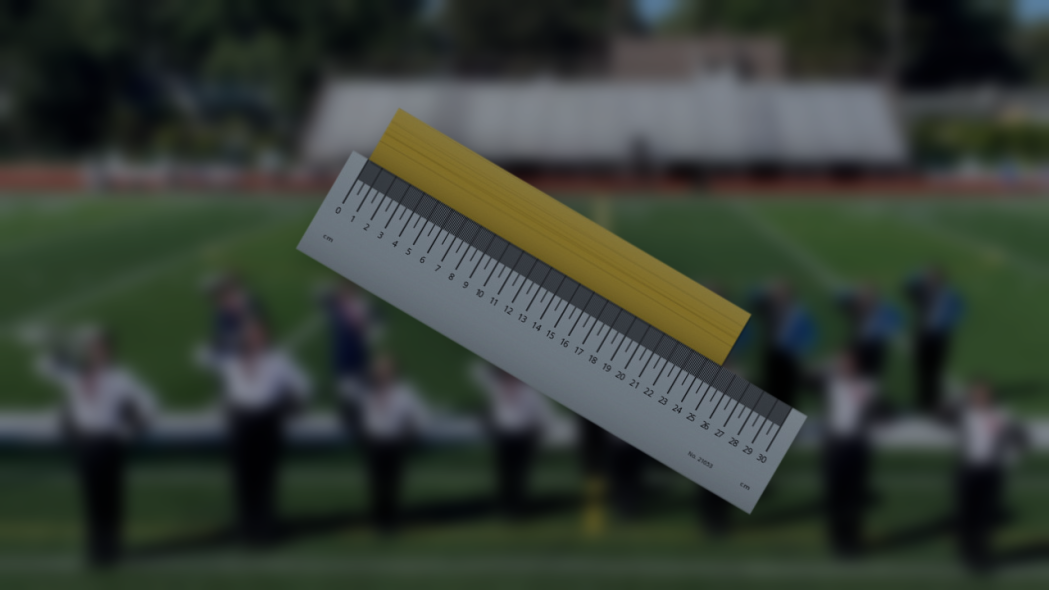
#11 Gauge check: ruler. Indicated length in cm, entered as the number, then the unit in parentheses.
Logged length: 25 (cm)
